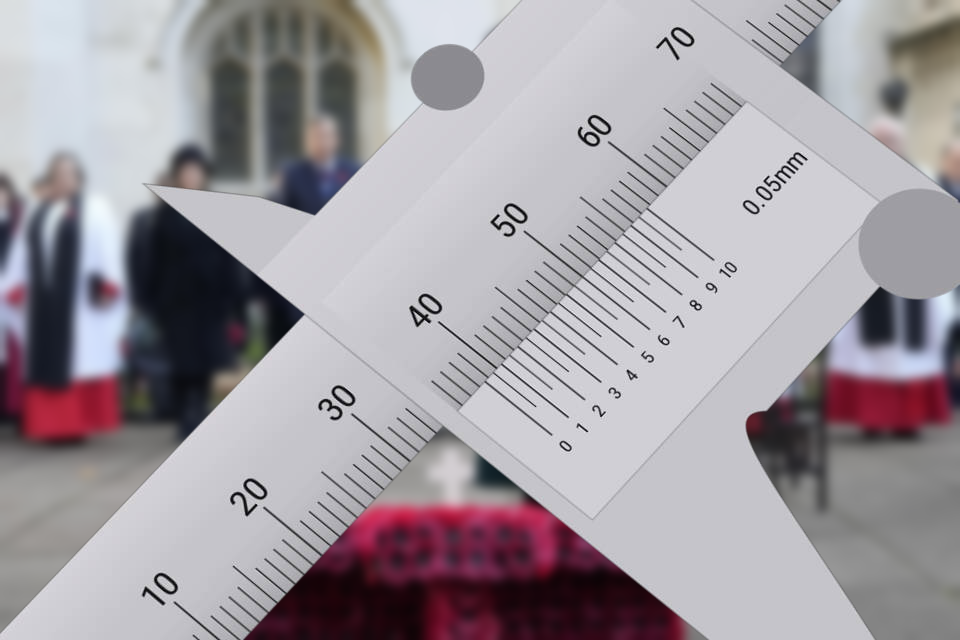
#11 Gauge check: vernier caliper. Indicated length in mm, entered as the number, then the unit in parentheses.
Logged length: 38.6 (mm)
